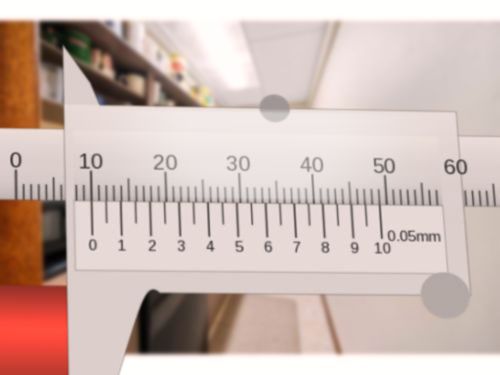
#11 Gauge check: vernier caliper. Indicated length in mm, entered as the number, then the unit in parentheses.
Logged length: 10.0 (mm)
